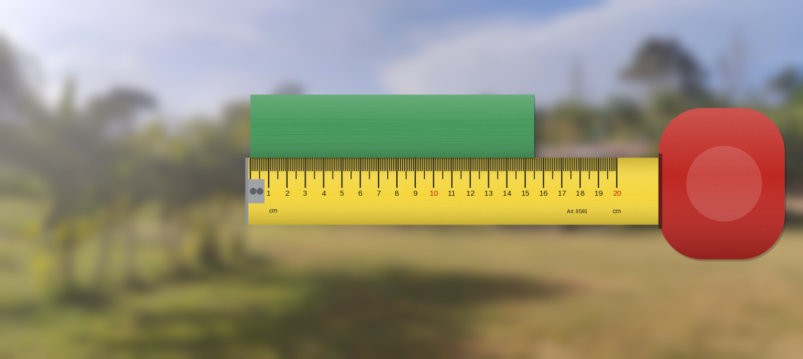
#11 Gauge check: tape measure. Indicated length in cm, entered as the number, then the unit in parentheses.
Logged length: 15.5 (cm)
